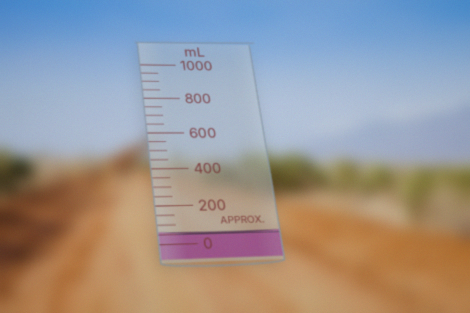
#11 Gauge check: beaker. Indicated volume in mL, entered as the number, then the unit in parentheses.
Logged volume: 50 (mL)
